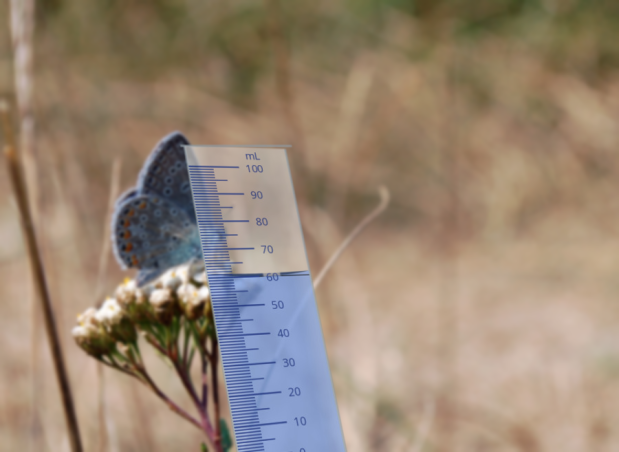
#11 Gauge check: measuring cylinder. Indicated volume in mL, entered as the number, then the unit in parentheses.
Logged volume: 60 (mL)
